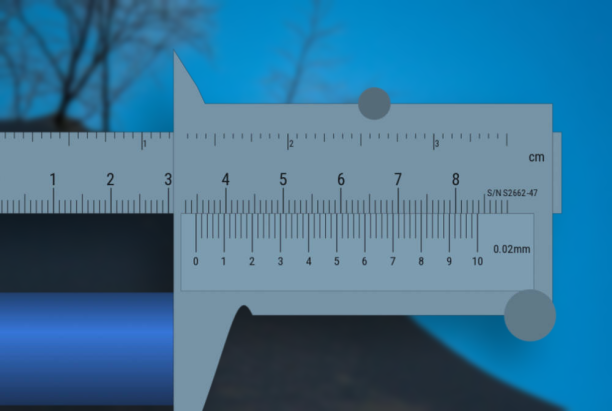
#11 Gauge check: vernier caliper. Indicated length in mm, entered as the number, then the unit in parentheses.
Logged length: 34.8 (mm)
